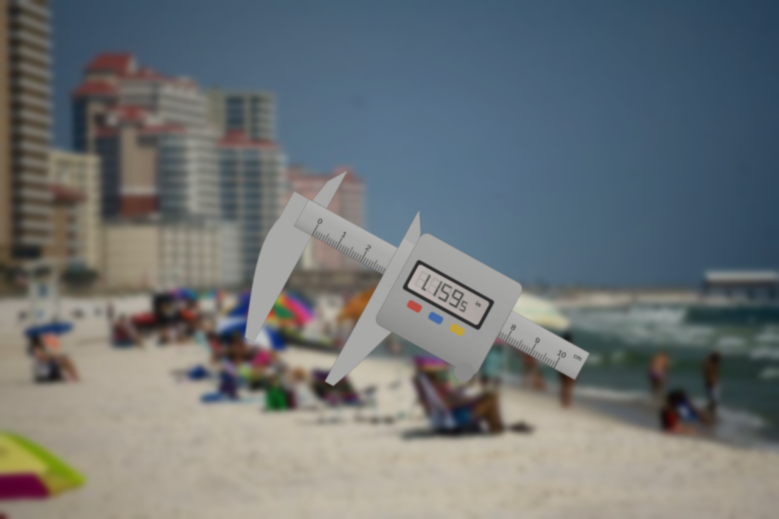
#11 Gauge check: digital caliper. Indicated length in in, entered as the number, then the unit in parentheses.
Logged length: 1.1595 (in)
